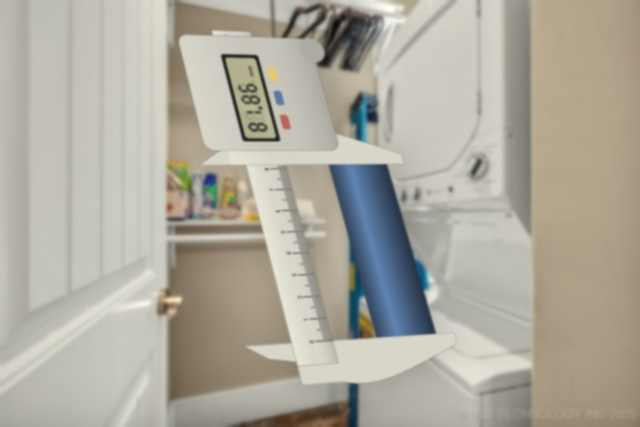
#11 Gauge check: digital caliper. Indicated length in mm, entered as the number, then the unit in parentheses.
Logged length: 81.86 (mm)
